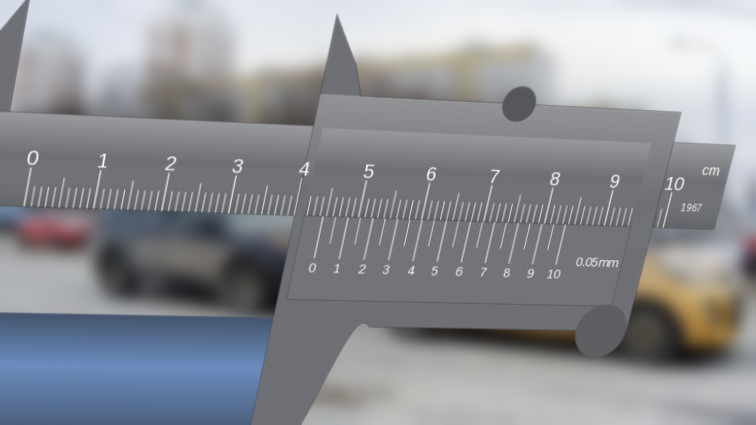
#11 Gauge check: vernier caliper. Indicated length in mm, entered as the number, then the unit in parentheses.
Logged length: 44.5 (mm)
